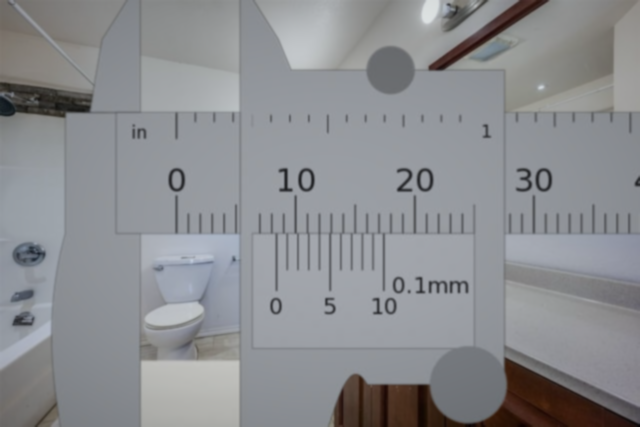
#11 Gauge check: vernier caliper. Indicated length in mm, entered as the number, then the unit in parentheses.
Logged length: 8.4 (mm)
